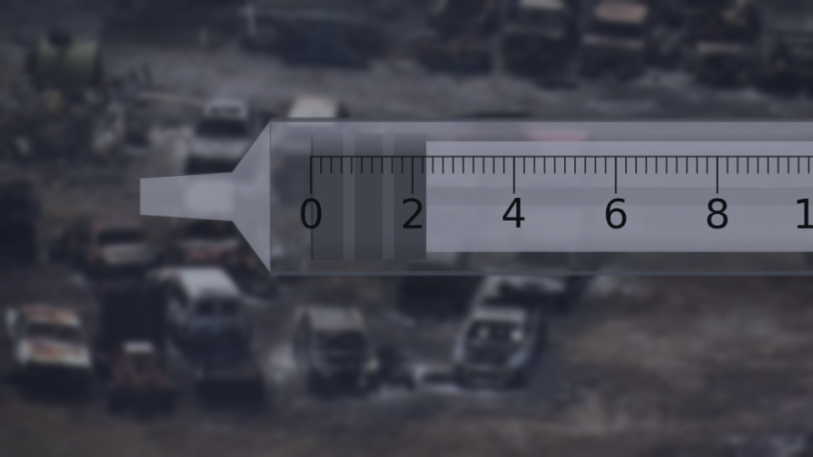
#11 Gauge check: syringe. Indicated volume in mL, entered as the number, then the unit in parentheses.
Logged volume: 0 (mL)
